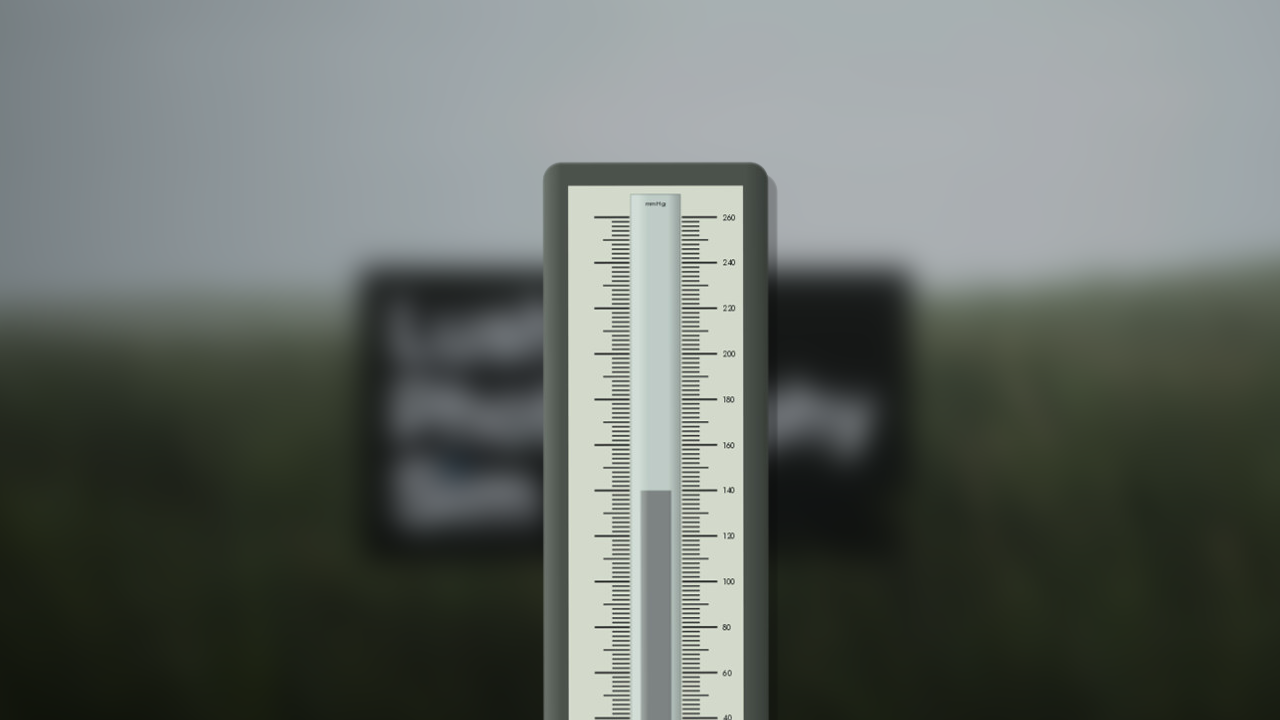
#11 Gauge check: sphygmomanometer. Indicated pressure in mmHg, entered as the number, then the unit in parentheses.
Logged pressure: 140 (mmHg)
